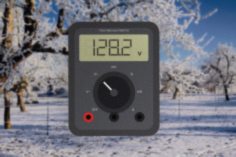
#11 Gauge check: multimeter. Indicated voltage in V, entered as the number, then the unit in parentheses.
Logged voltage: 128.2 (V)
